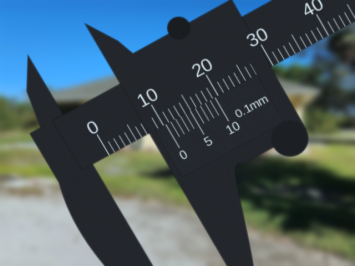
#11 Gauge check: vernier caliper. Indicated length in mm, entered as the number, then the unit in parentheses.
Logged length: 10.4 (mm)
